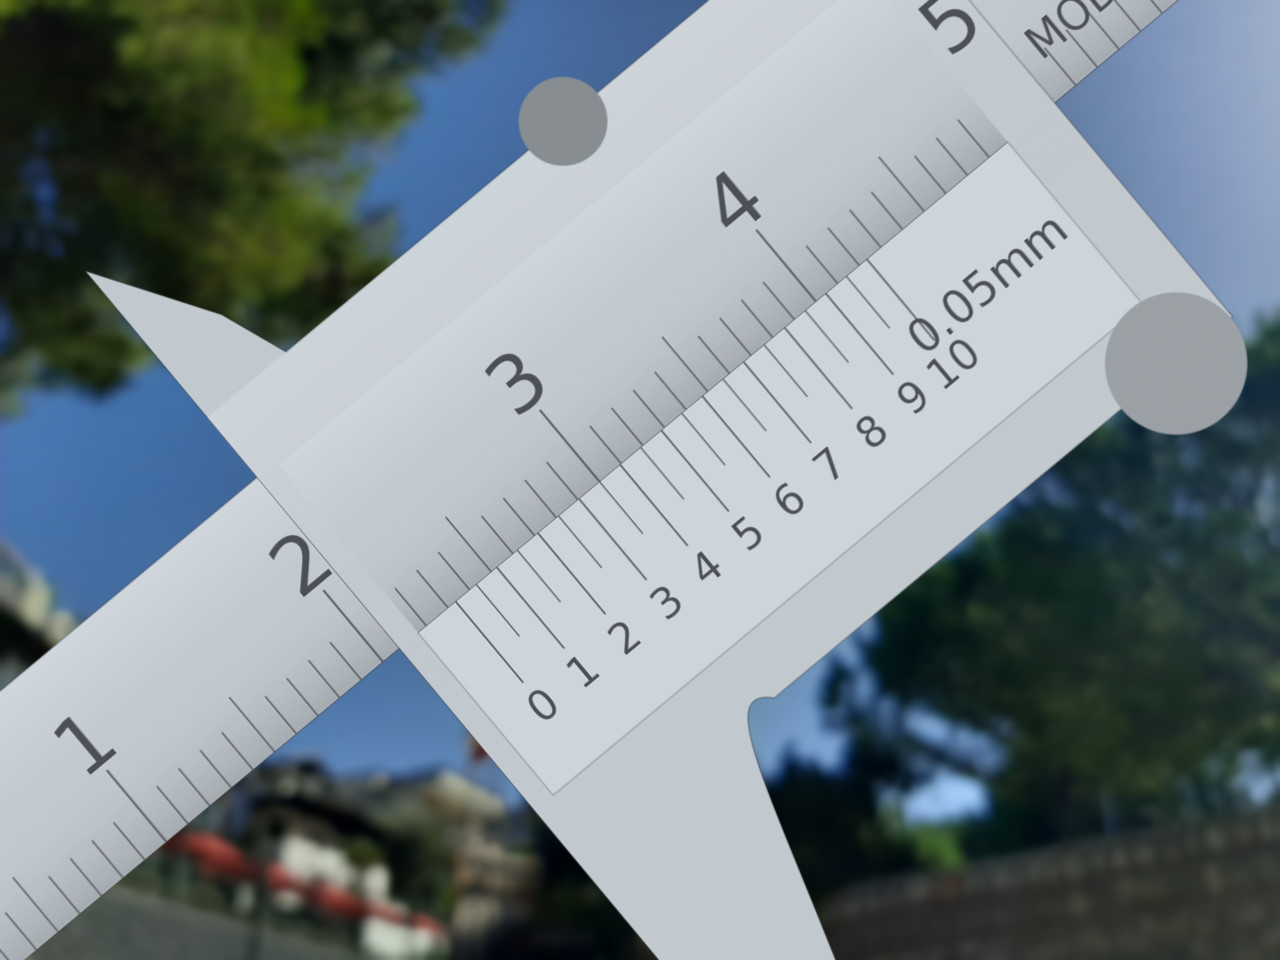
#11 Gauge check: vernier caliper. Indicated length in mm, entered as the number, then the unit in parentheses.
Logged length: 23.35 (mm)
